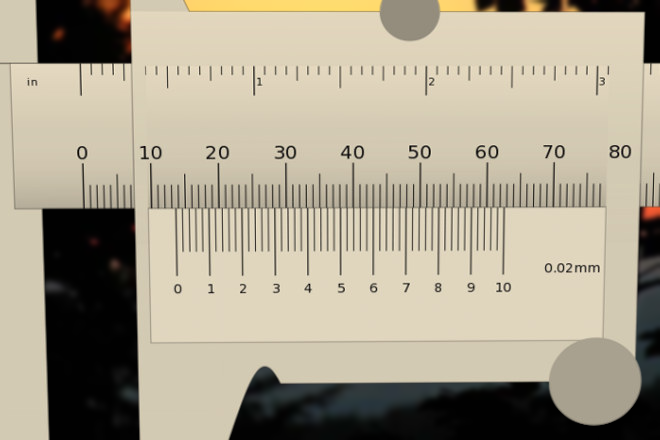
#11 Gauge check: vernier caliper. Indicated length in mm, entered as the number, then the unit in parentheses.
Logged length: 13.6 (mm)
